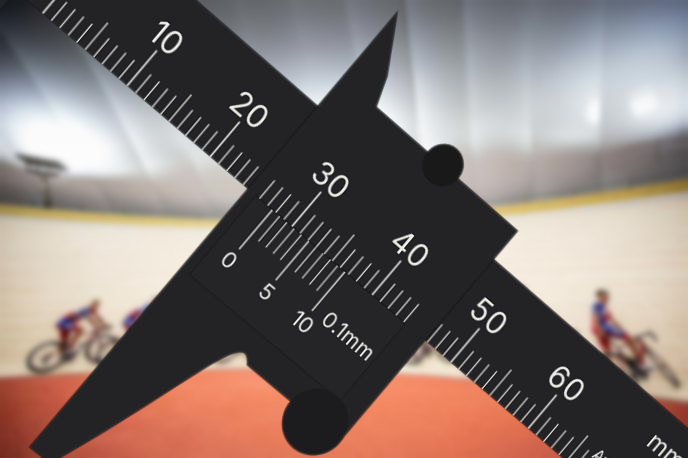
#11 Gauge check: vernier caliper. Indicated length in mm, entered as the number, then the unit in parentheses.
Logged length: 27.6 (mm)
